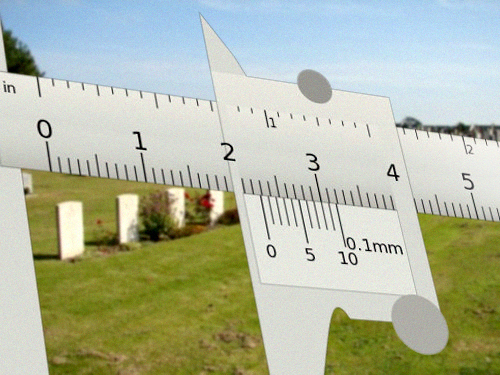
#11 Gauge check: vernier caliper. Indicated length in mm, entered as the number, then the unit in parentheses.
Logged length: 22.8 (mm)
